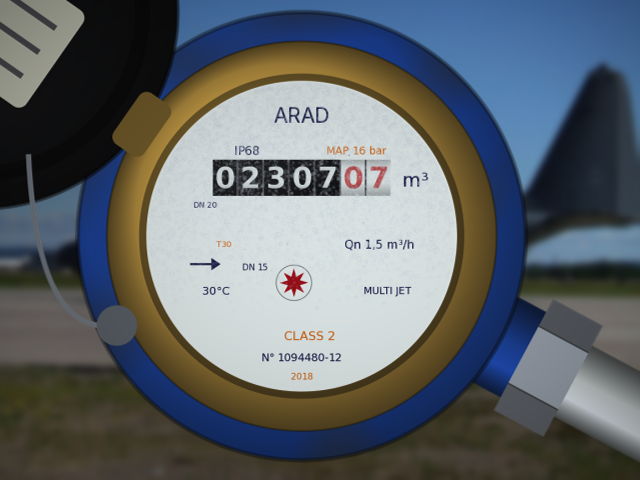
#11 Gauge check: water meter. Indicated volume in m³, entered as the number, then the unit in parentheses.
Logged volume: 2307.07 (m³)
